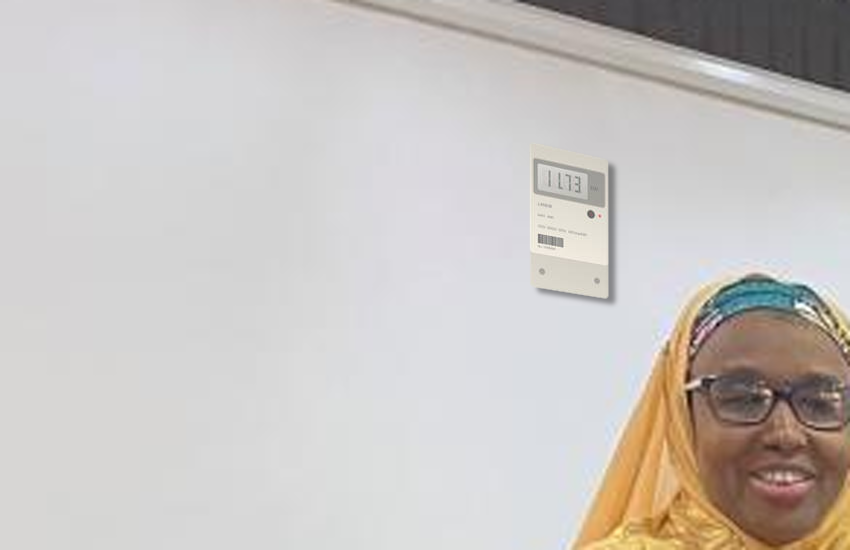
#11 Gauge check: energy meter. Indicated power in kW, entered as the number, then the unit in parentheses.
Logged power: 11.73 (kW)
